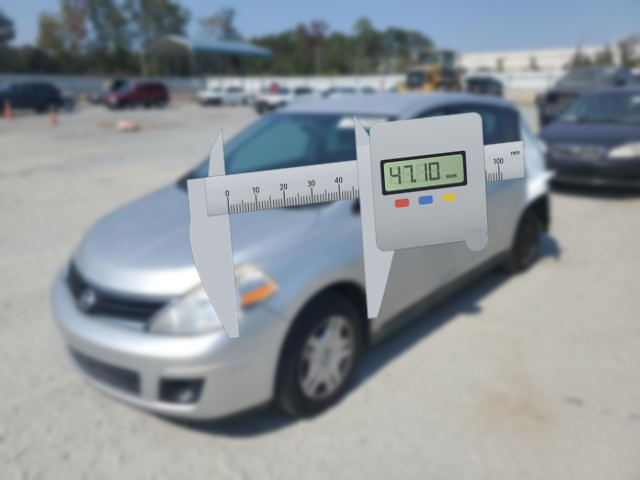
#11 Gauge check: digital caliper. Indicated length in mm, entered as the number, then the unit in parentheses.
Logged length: 47.10 (mm)
